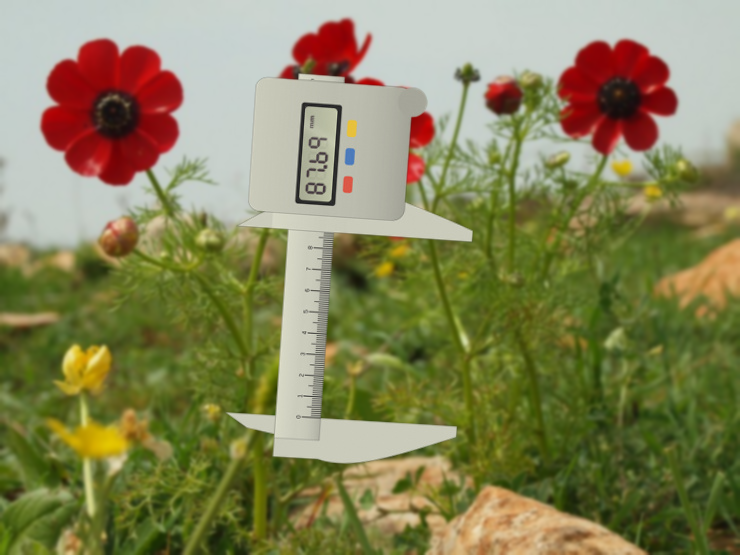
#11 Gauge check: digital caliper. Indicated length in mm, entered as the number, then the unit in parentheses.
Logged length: 87.69 (mm)
